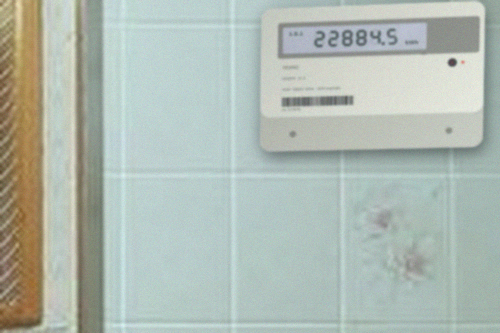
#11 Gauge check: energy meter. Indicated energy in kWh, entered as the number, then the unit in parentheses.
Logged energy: 22884.5 (kWh)
